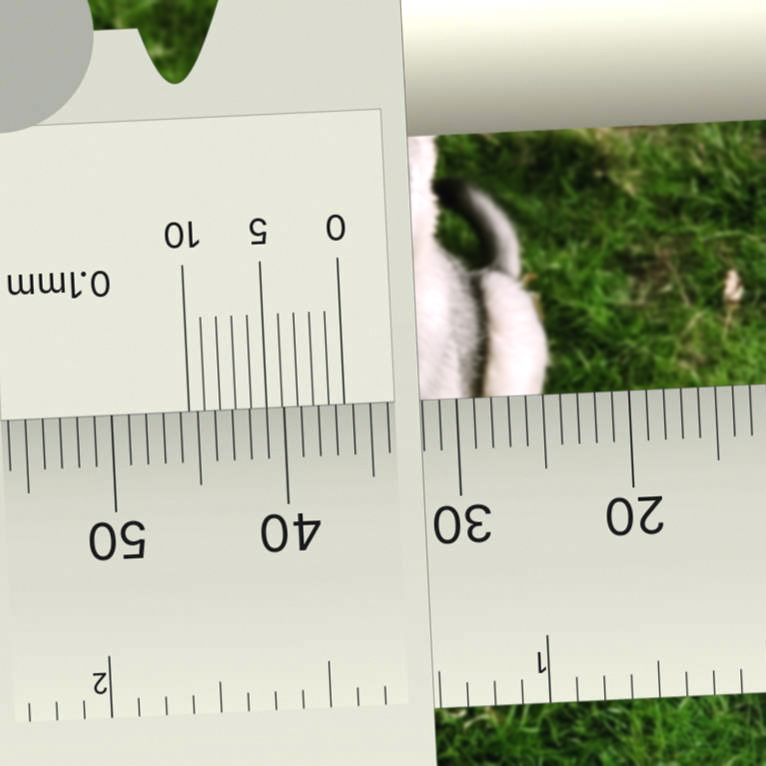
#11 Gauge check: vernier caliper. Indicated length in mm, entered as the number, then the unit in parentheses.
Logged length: 36.5 (mm)
